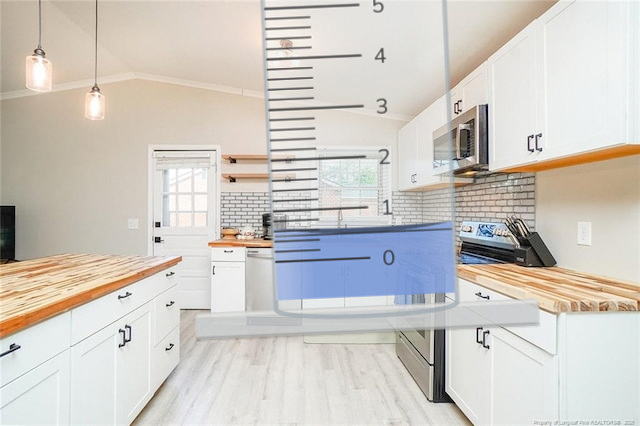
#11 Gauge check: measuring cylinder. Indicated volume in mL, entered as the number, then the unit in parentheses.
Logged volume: 0.5 (mL)
